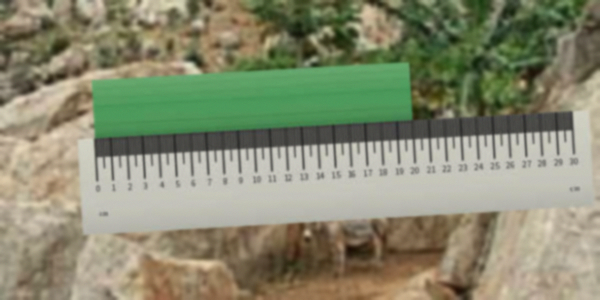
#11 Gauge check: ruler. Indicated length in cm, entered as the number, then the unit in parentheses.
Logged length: 20 (cm)
